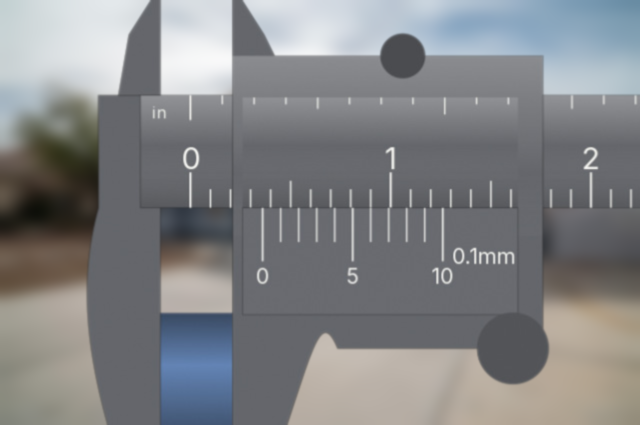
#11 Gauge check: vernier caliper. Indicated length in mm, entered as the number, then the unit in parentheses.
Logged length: 3.6 (mm)
